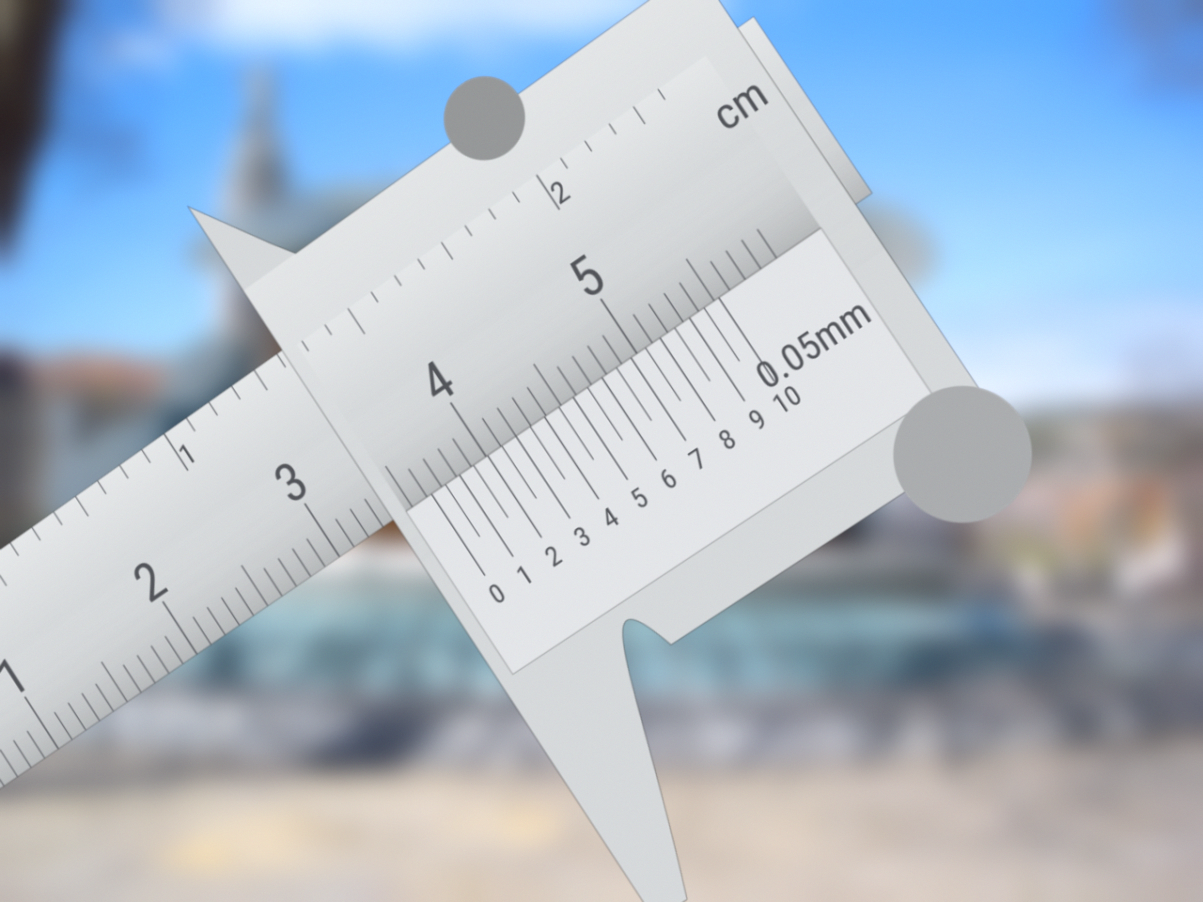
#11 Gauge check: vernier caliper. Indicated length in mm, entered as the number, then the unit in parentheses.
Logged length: 36.3 (mm)
